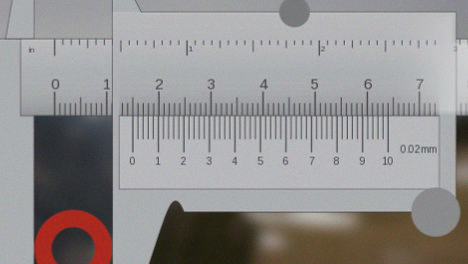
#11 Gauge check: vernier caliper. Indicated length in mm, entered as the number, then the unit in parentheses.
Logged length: 15.0 (mm)
